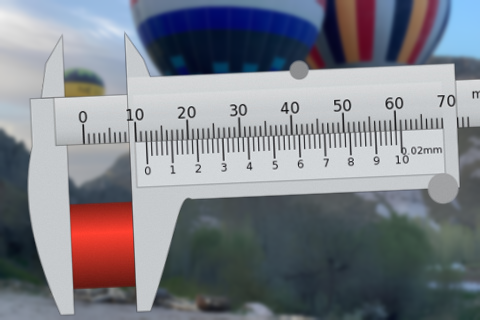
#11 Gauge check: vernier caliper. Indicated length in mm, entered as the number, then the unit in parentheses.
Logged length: 12.0 (mm)
